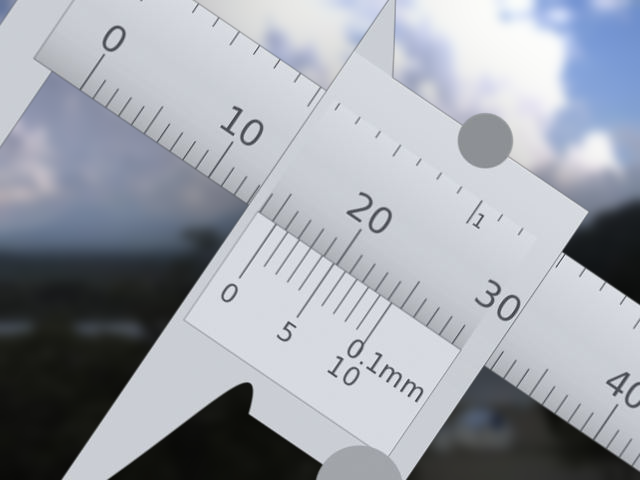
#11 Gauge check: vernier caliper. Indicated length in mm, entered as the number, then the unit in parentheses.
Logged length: 15.3 (mm)
